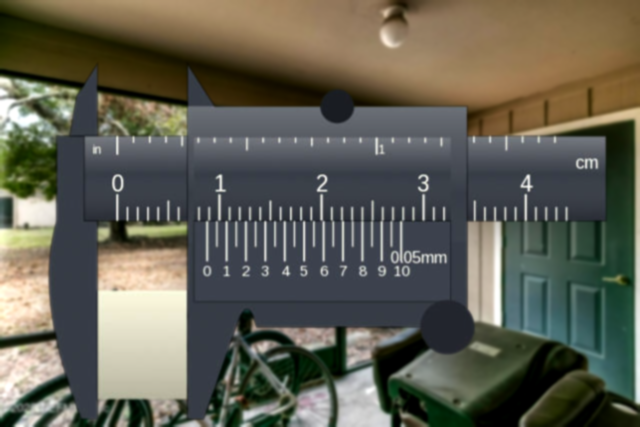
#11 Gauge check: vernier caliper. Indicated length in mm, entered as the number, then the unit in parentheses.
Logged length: 8.8 (mm)
